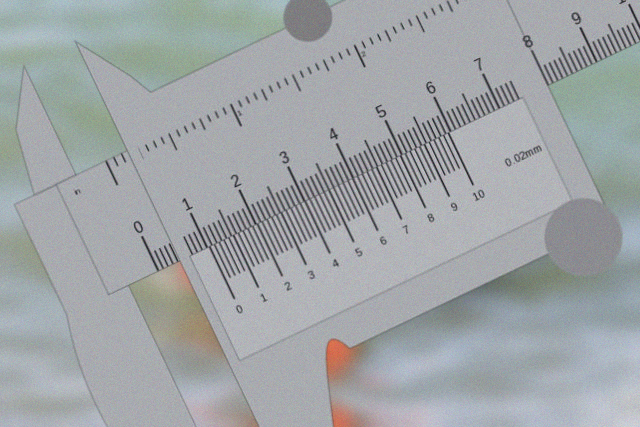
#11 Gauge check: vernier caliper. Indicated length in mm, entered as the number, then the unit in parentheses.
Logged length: 10.5 (mm)
